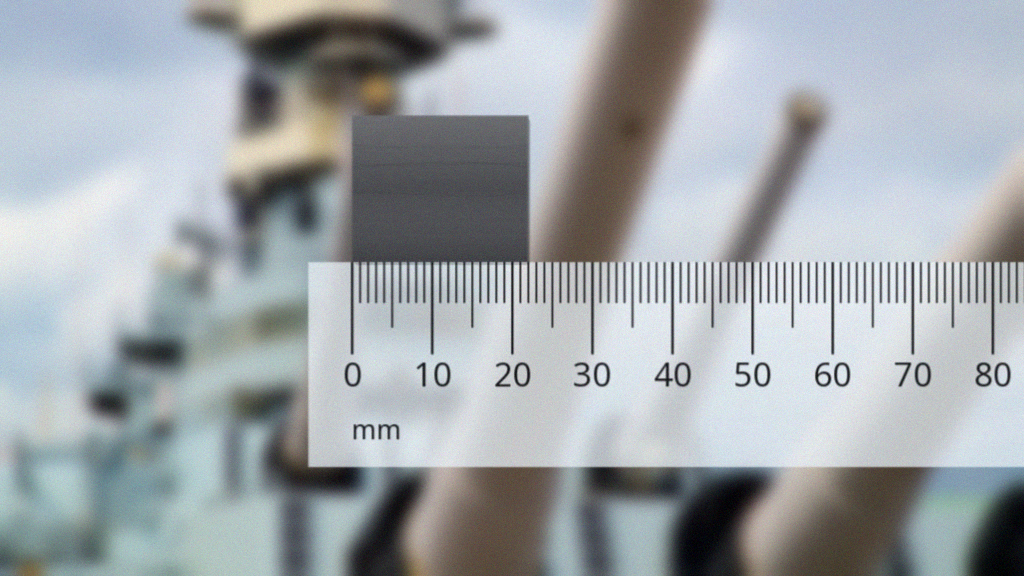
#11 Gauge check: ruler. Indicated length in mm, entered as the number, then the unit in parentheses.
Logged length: 22 (mm)
